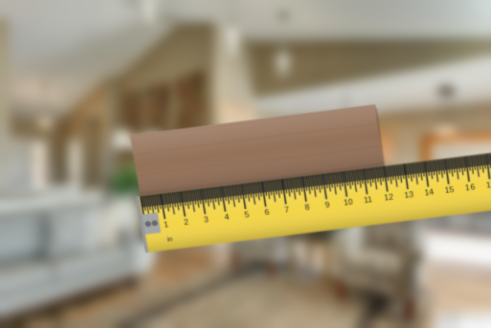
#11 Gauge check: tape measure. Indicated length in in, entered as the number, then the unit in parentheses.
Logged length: 12 (in)
